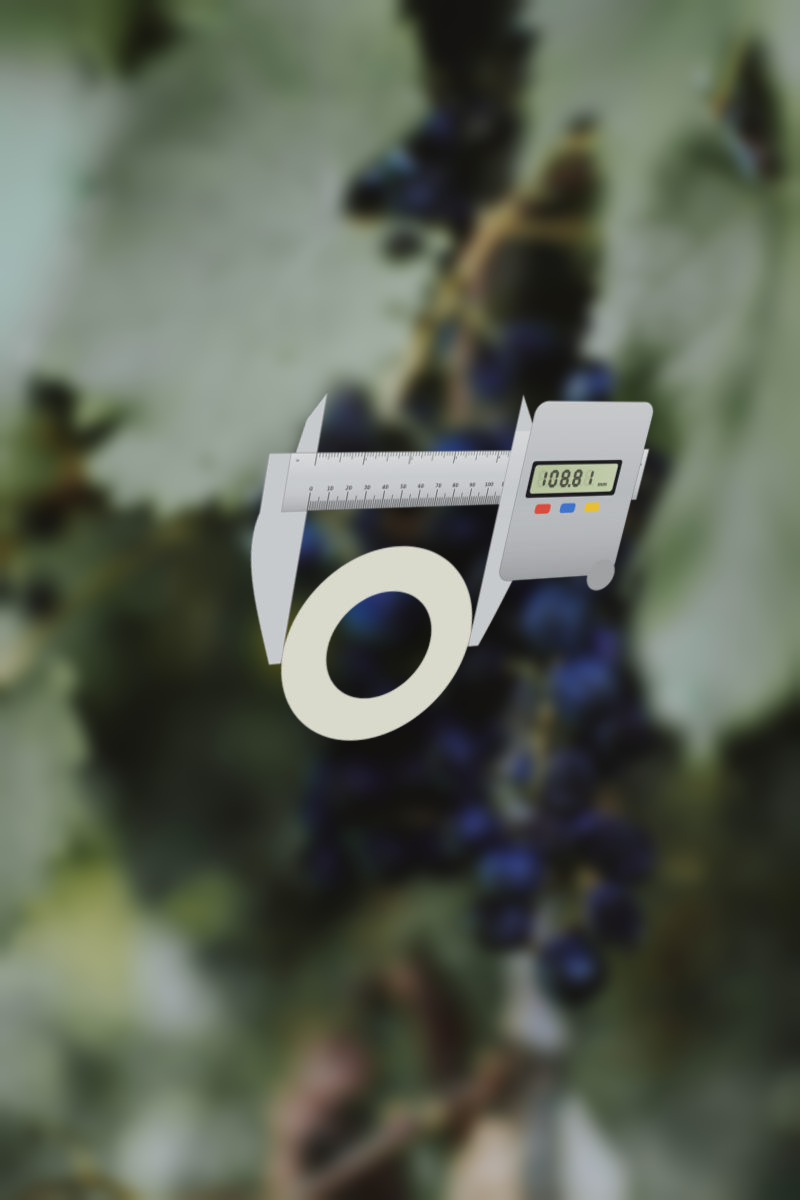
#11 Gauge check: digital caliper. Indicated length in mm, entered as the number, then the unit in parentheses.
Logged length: 108.81 (mm)
